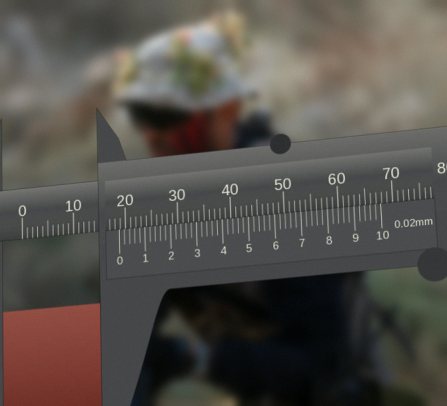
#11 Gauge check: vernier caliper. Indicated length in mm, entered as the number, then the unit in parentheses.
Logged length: 18.8 (mm)
